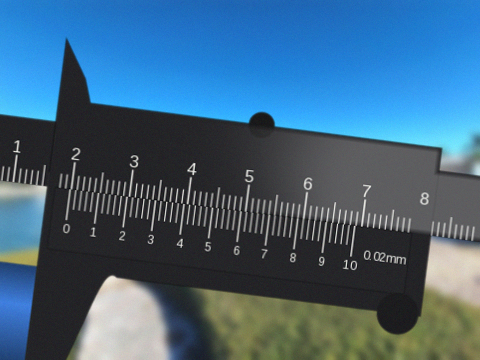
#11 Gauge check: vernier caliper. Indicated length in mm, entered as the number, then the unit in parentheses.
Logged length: 19.8 (mm)
